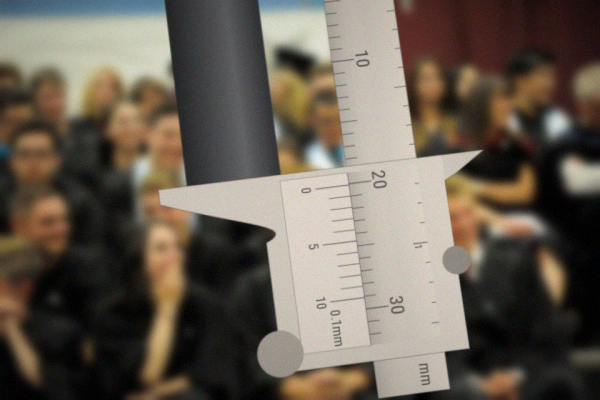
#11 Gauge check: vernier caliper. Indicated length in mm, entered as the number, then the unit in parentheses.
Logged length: 20.1 (mm)
